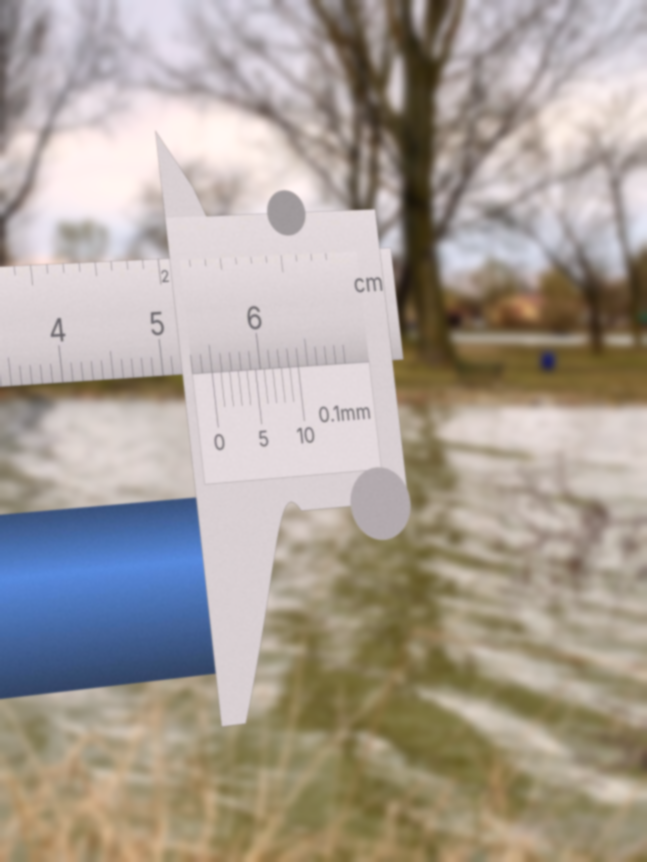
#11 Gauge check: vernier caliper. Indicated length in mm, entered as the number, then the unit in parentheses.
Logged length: 55.0 (mm)
